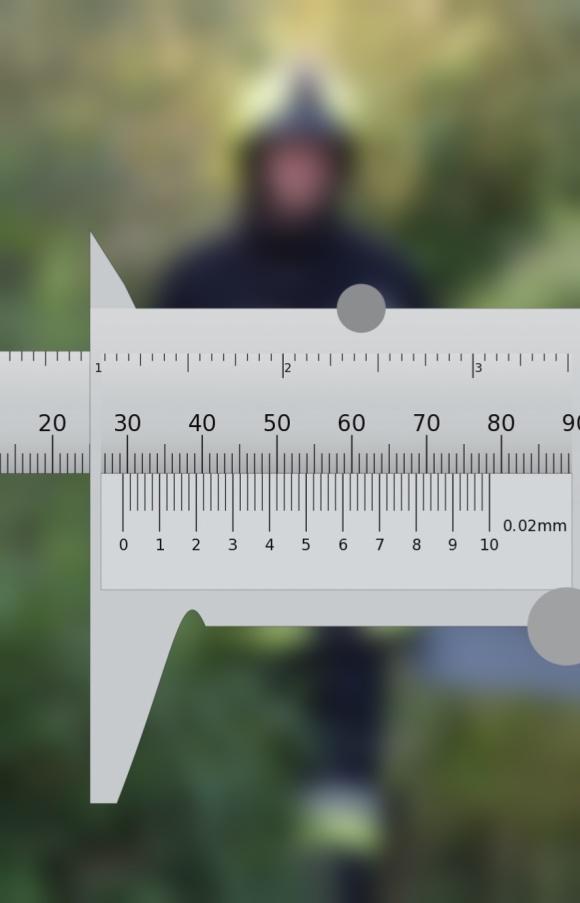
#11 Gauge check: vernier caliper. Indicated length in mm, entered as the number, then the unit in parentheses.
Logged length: 29.4 (mm)
